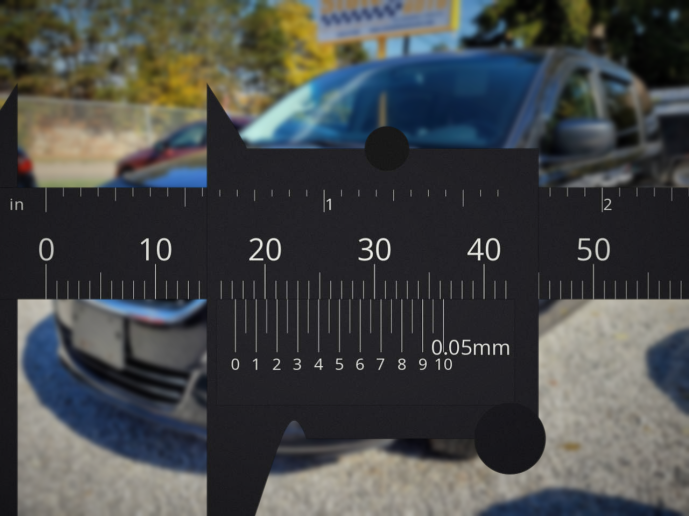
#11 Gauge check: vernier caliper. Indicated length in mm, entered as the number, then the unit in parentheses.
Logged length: 17.3 (mm)
